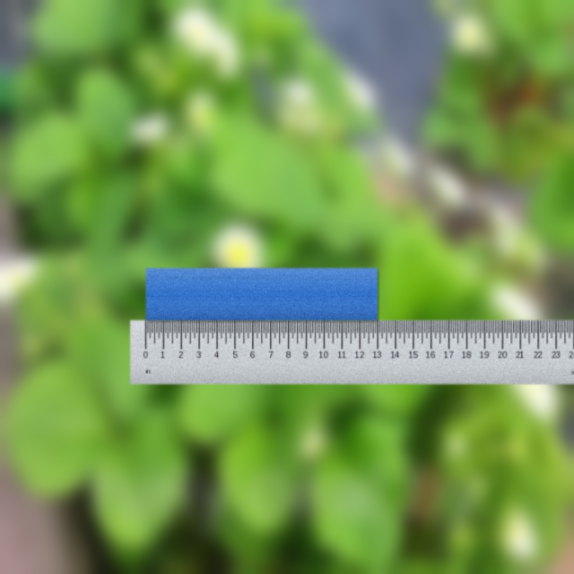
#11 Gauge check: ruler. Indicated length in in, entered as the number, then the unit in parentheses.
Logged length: 13 (in)
